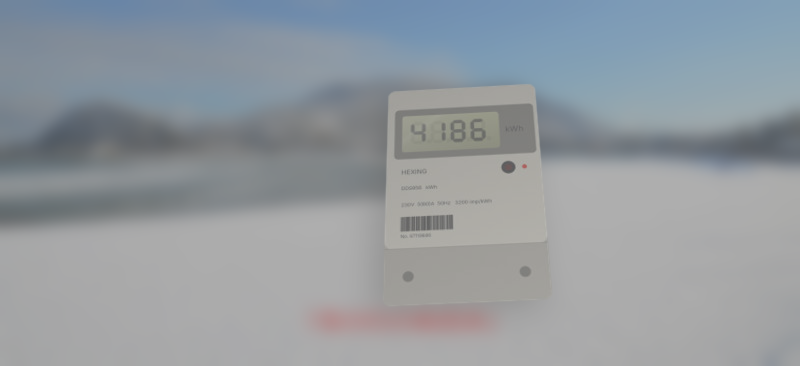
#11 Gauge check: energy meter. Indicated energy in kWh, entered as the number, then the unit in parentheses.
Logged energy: 4186 (kWh)
